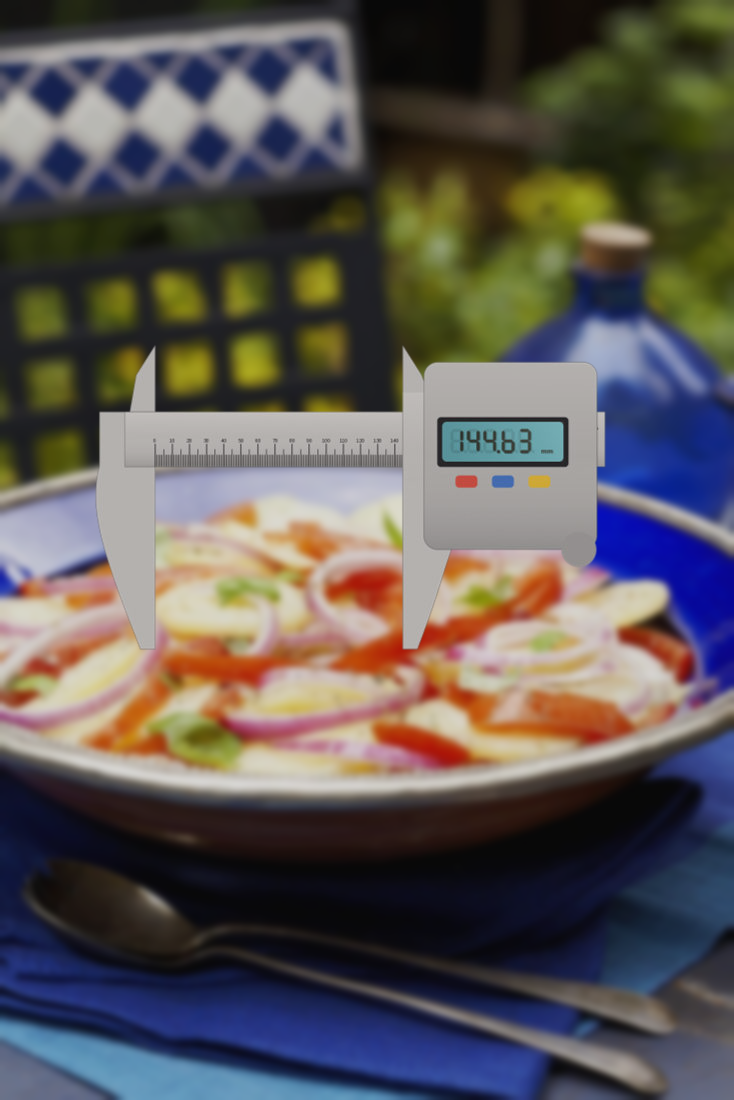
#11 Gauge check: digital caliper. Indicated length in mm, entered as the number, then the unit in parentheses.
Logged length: 144.63 (mm)
